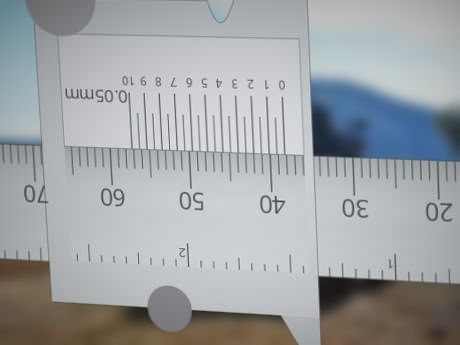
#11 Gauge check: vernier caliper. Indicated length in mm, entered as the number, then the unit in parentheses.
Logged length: 38.2 (mm)
